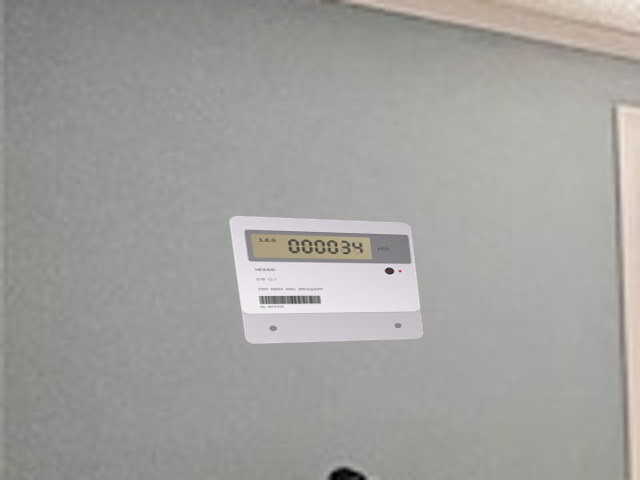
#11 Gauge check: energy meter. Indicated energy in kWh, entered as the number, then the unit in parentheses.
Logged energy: 34 (kWh)
